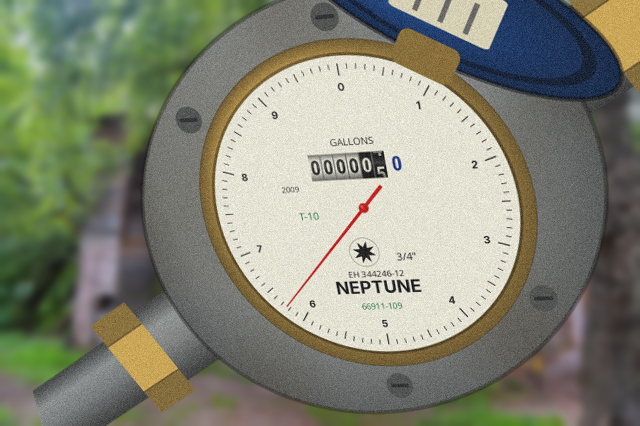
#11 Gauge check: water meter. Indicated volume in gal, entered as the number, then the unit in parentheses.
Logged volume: 46.2 (gal)
